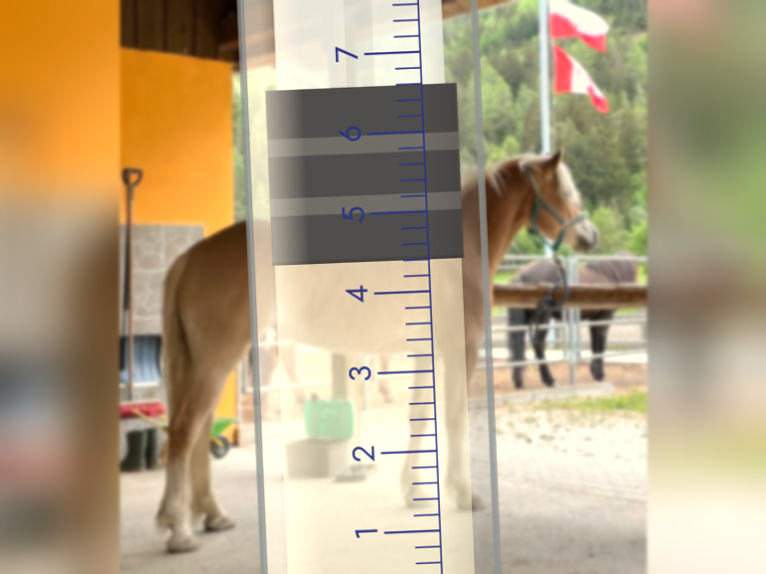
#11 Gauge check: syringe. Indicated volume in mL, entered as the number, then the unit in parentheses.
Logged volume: 4.4 (mL)
